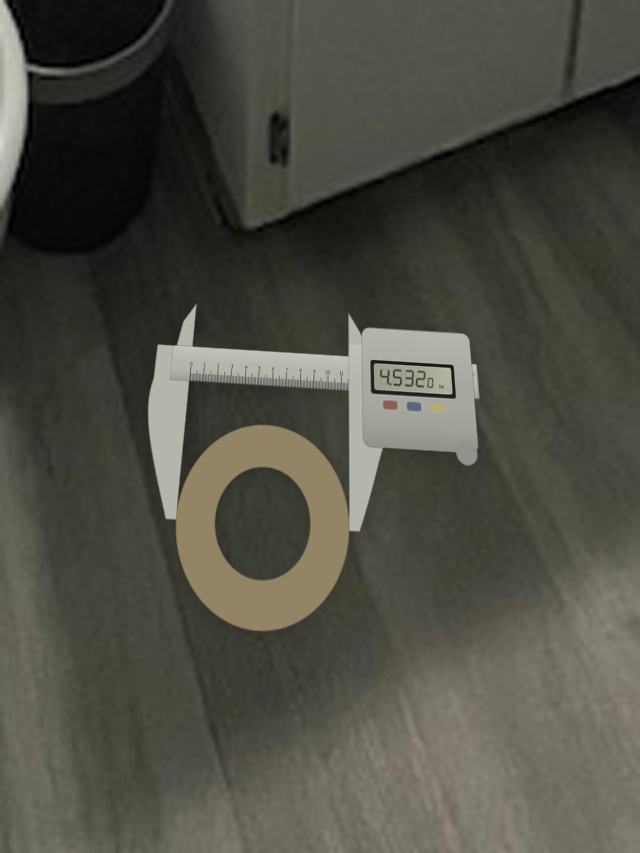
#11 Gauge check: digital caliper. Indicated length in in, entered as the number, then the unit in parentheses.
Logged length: 4.5320 (in)
